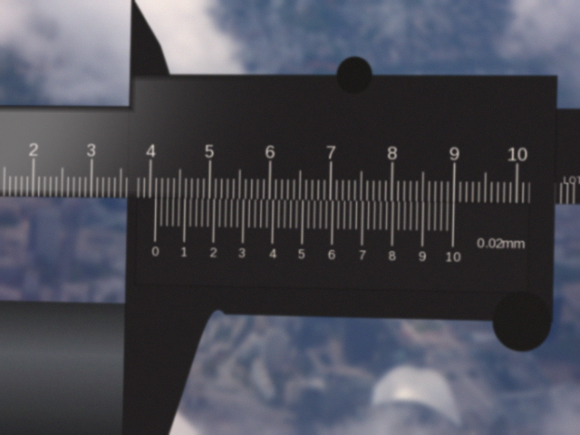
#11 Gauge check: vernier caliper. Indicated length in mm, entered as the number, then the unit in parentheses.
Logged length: 41.0 (mm)
